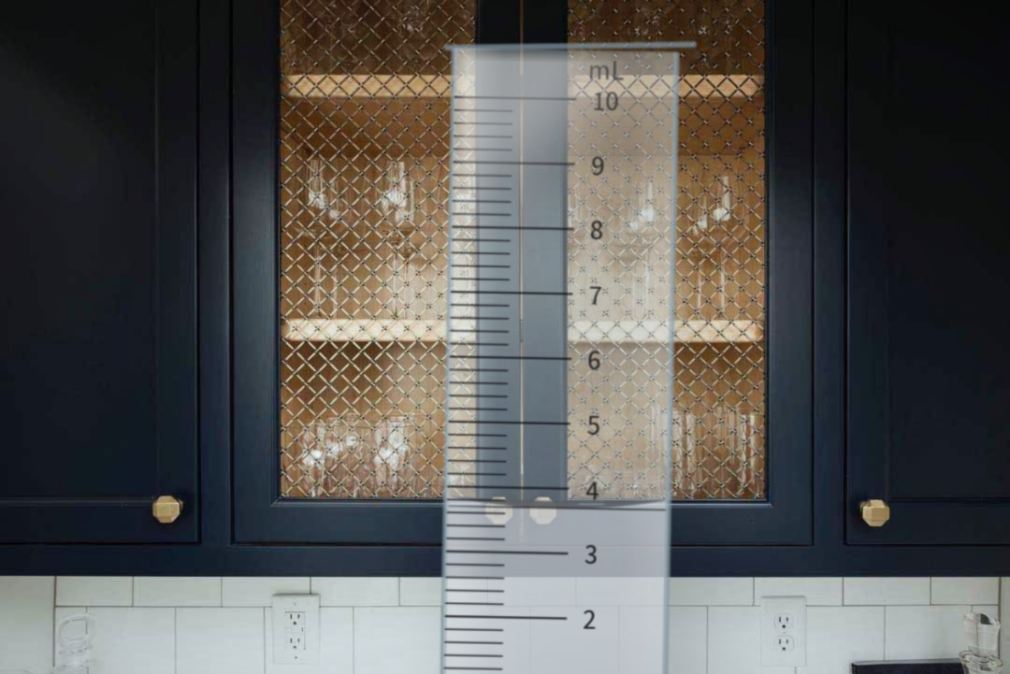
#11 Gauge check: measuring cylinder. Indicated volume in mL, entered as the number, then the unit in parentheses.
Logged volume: 3.7 (mL)
